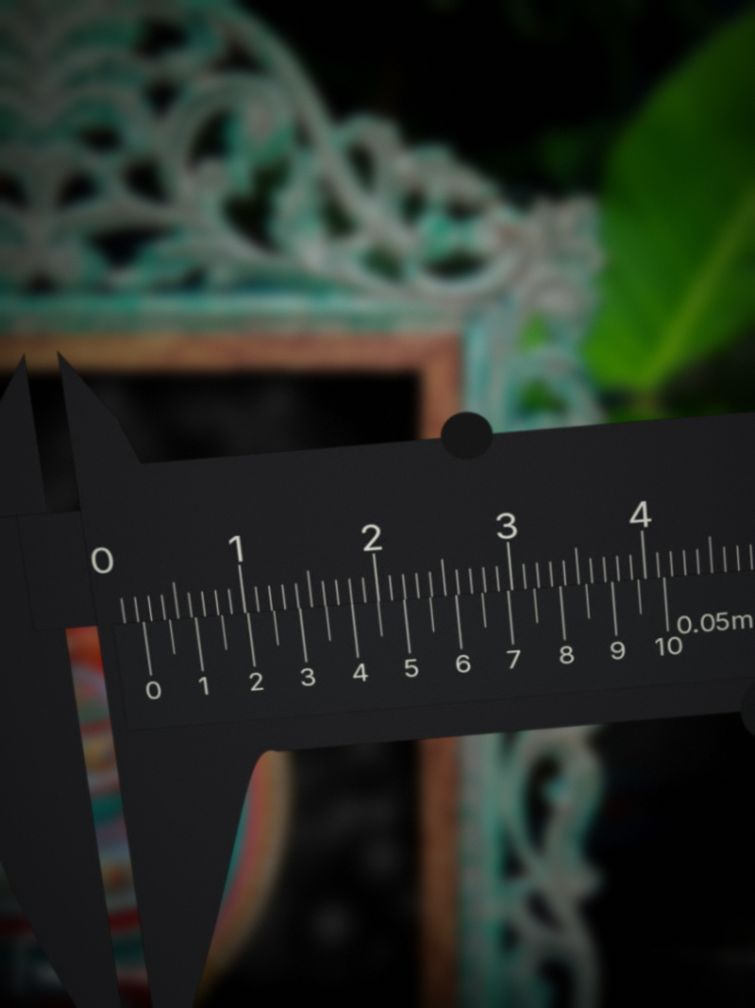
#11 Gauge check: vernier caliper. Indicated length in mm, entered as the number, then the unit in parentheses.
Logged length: 2.4 (mm)
